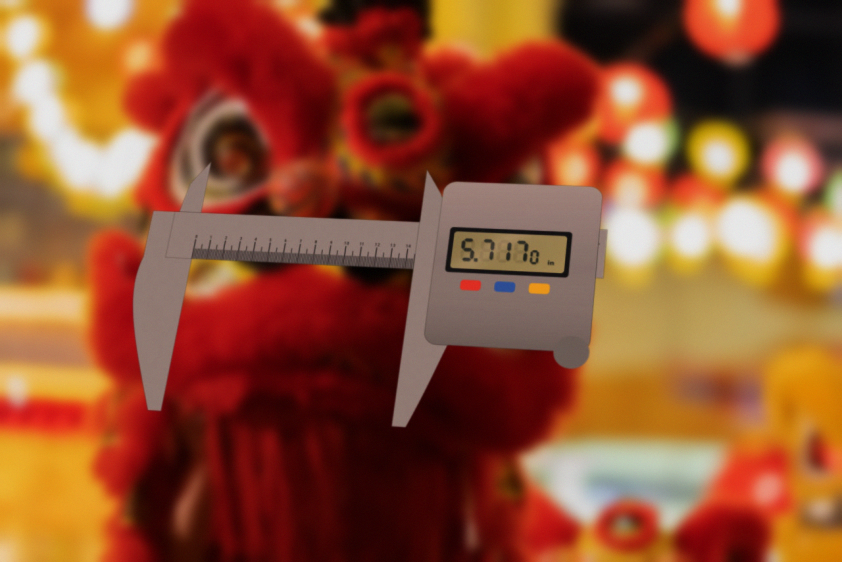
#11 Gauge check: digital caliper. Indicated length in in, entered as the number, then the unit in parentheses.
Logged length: 5.7170 (in)
